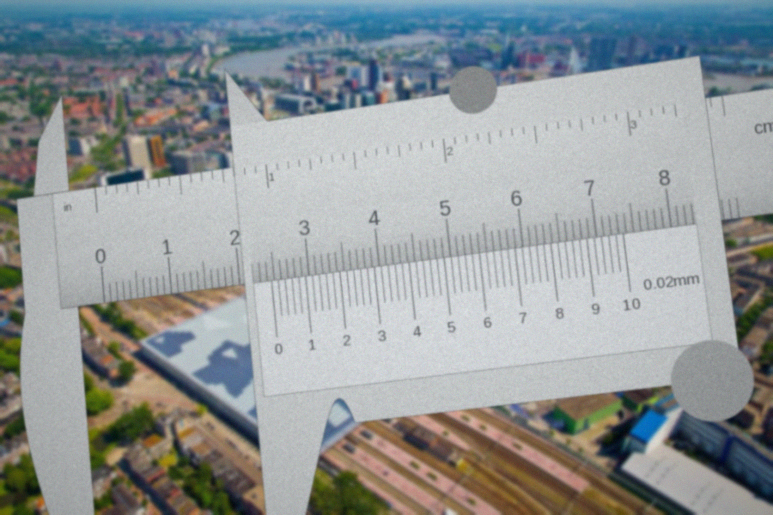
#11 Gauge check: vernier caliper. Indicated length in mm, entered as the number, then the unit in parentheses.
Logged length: 24.6 (mm)
